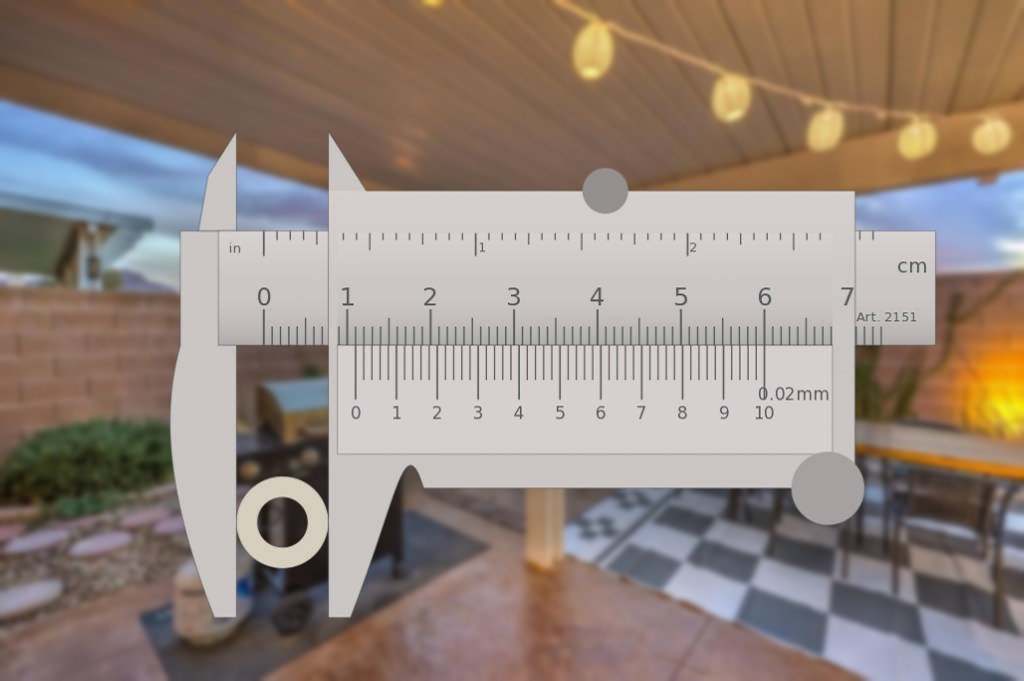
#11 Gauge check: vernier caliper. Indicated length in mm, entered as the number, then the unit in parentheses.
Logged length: 11.0 (mm)
